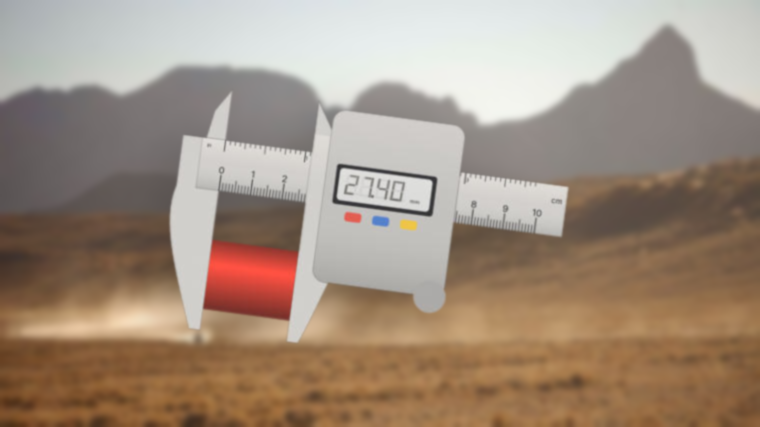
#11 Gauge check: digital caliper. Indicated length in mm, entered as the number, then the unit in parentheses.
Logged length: 27.40 (mm)
